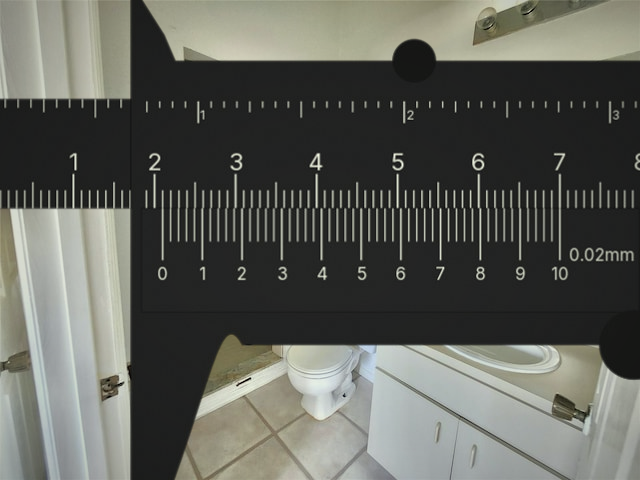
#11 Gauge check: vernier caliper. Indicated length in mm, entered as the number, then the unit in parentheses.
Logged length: 21.0 (mm)
